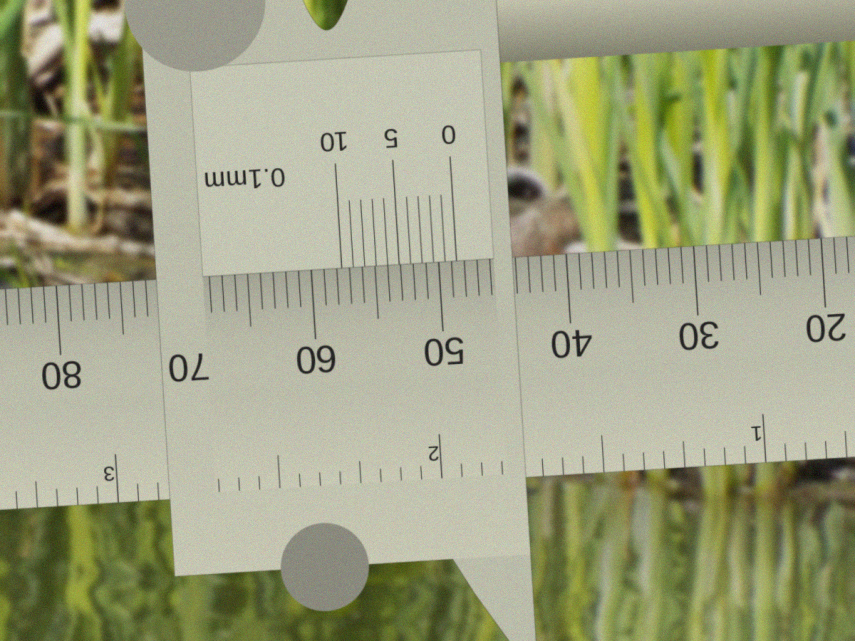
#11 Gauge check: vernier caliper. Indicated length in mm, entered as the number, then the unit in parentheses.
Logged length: 48.6 (mm)
